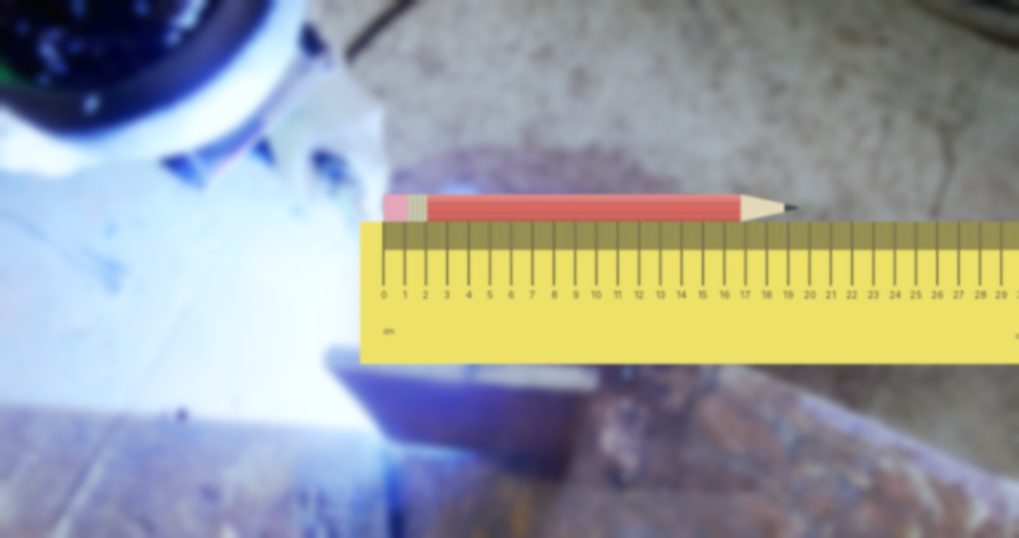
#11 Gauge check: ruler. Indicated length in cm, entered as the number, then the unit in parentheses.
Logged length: 19.5 (cm)
